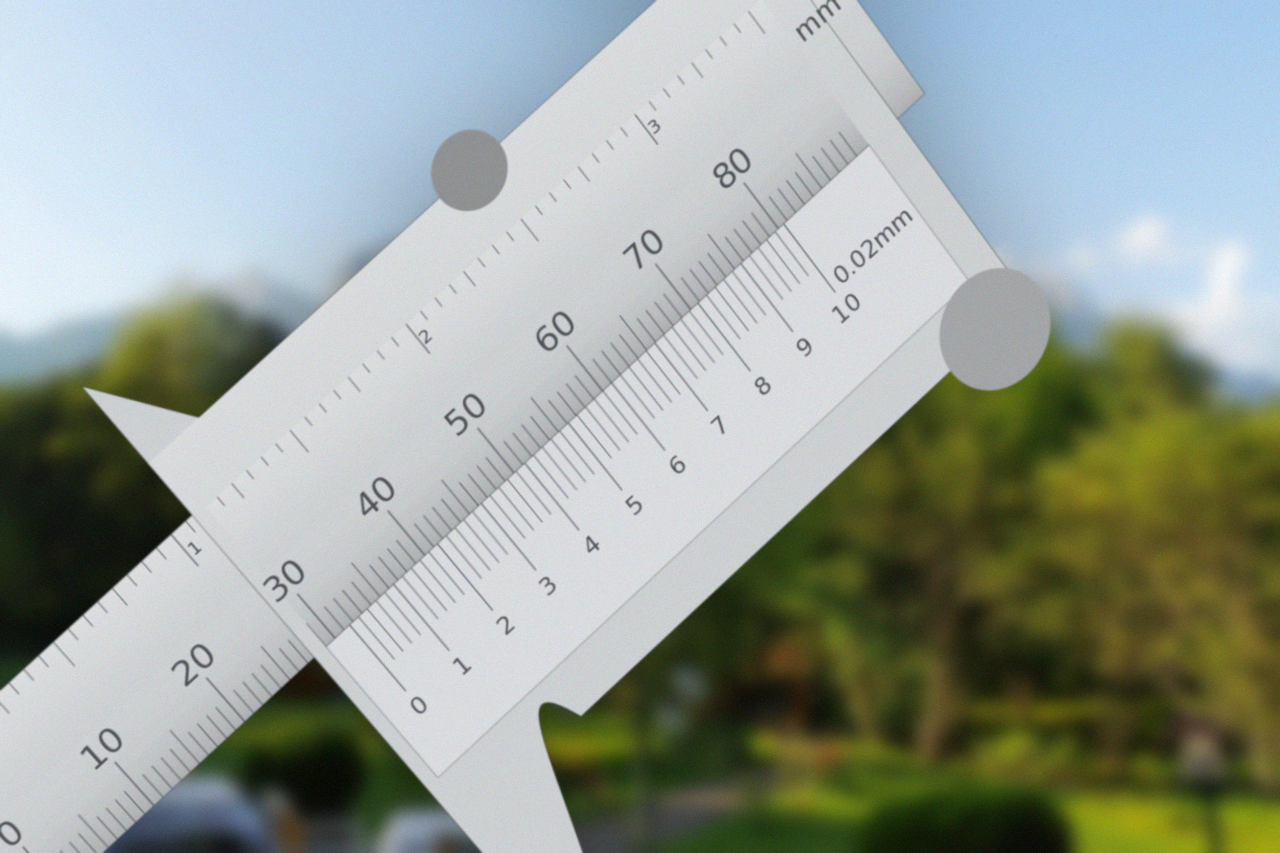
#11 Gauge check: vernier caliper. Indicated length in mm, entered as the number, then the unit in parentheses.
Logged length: 31.6 (mm)
